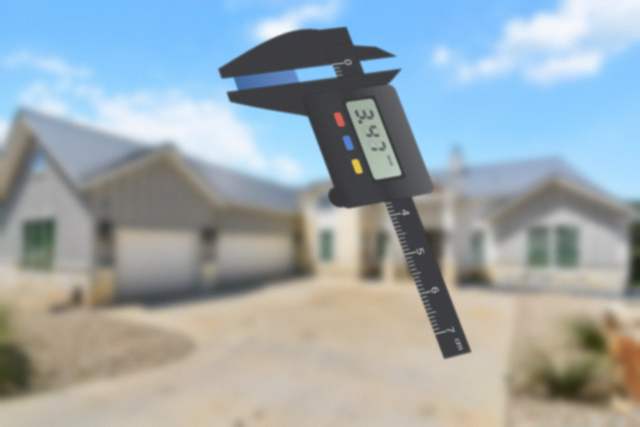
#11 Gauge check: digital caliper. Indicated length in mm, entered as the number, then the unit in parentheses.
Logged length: 3.47 (mm)
